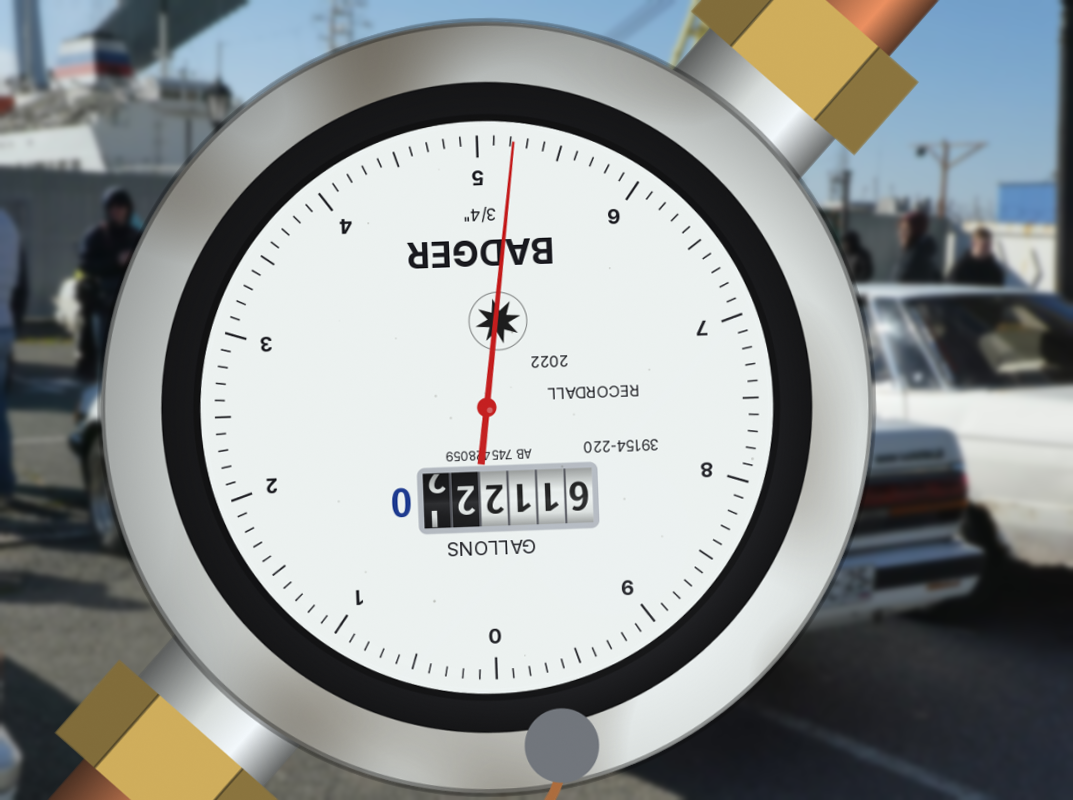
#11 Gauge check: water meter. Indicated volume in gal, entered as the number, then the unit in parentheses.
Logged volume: 6112215.2 (gal)
